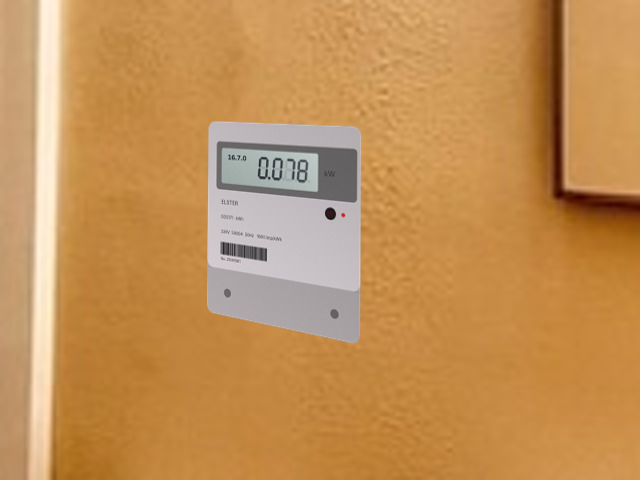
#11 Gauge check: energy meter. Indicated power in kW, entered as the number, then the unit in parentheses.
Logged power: 0.078 (kW)
